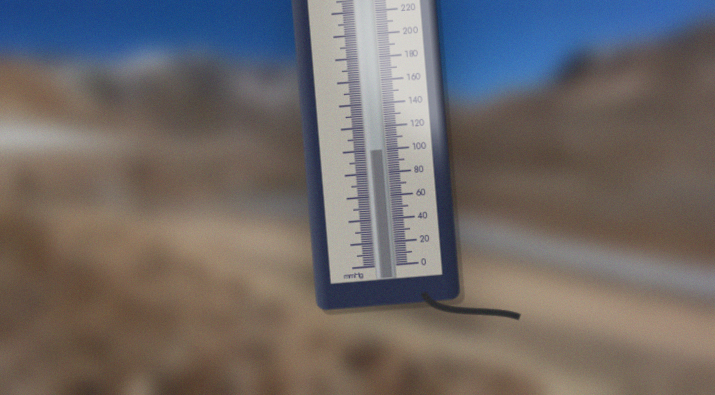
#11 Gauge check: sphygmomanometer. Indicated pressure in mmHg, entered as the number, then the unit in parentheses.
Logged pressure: 100 (mmHg)
